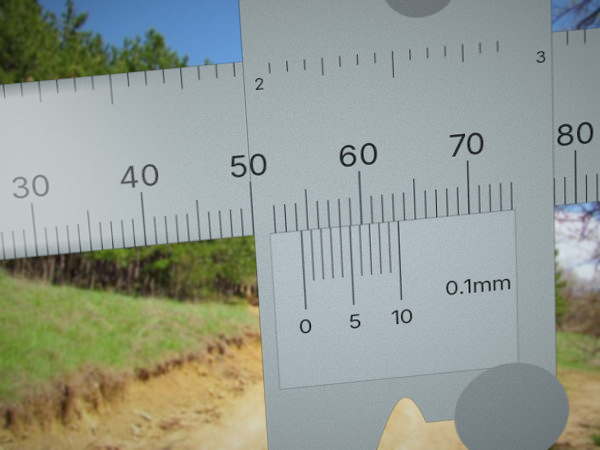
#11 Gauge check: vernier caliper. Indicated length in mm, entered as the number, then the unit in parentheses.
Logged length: 54.4 (mm)
